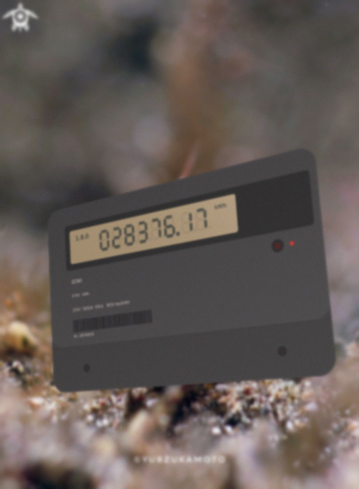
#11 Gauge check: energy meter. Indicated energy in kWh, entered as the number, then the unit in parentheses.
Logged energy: 28376.17 (kWh)
